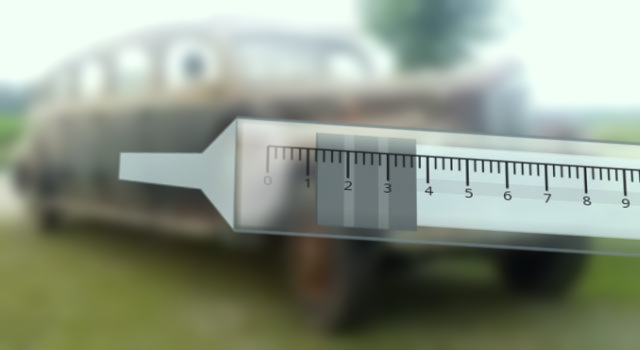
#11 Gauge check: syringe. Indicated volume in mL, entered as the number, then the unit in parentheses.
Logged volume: 1.2 (mL)
